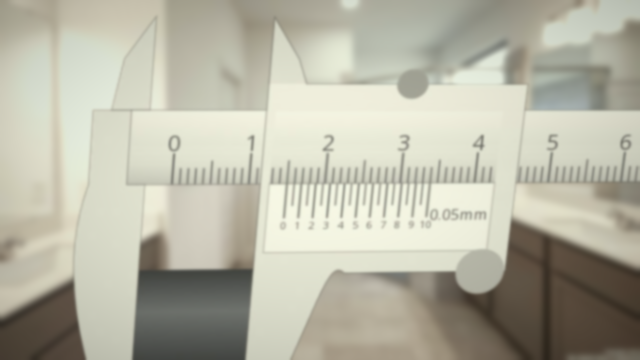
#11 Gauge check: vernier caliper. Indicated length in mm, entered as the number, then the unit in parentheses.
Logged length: 15.0 (mm)
